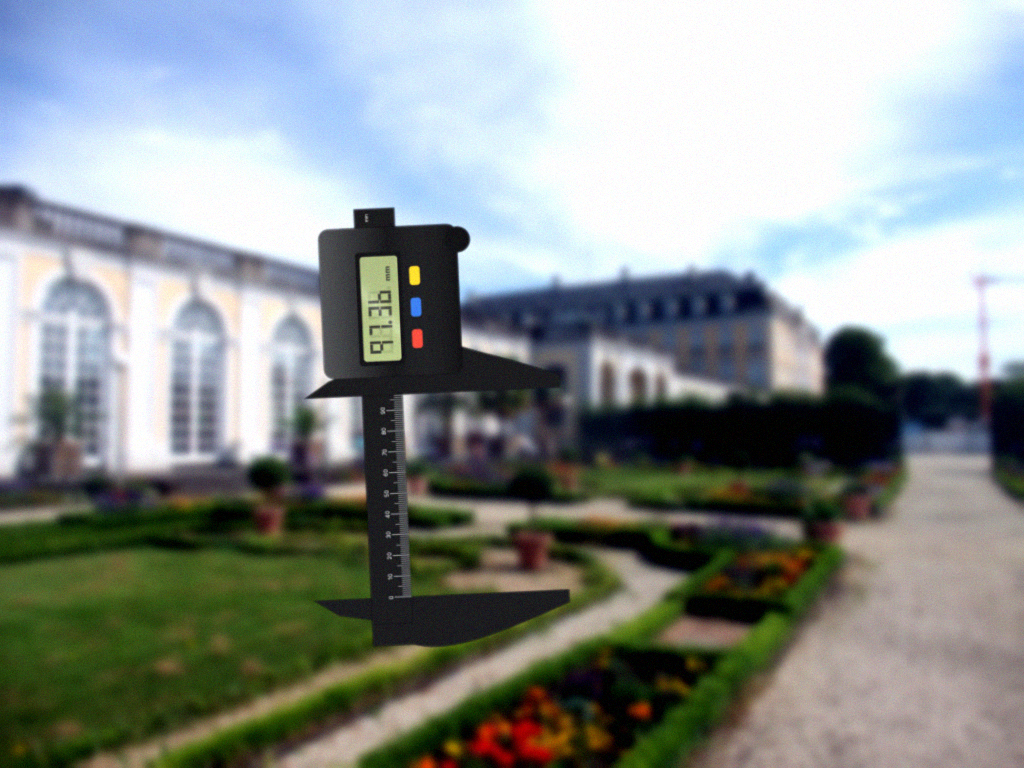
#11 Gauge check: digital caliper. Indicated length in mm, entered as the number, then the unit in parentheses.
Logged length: 97.36 (mm)
